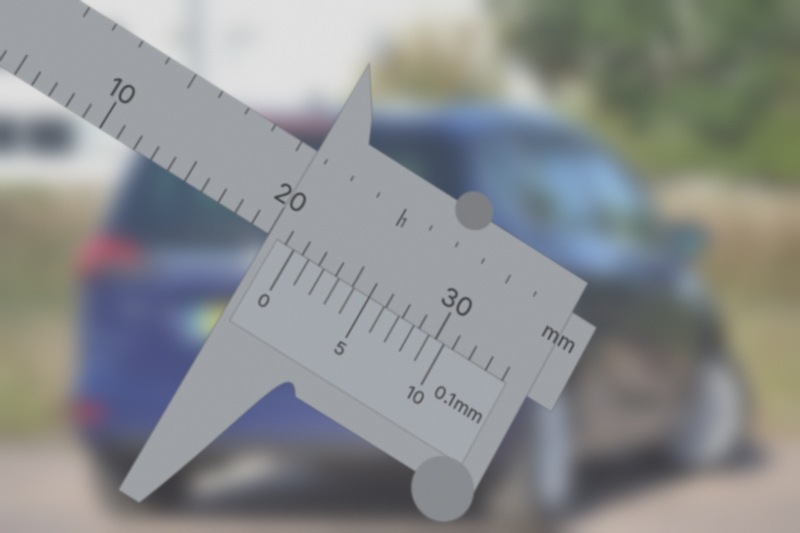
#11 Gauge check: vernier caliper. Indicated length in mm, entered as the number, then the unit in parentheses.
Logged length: 21.5 (mm)
